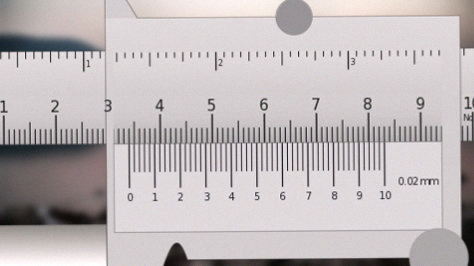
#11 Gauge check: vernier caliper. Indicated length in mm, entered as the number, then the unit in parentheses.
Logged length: 34.0 (mm)
